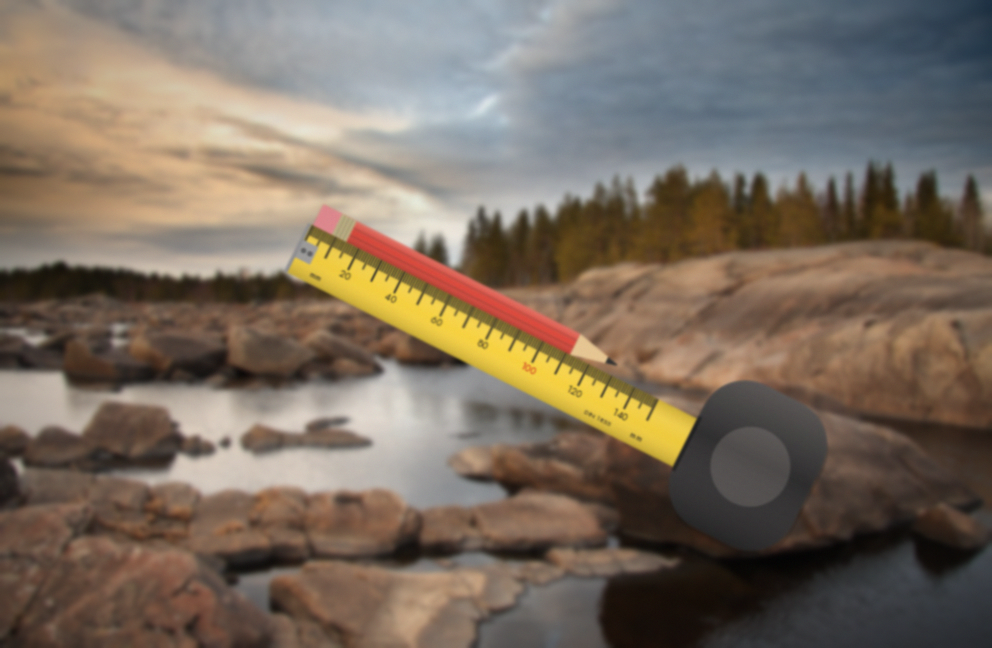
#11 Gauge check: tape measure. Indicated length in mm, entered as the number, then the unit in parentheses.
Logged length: 130 (mm)
